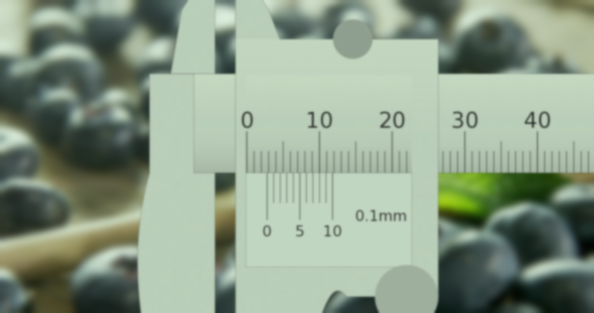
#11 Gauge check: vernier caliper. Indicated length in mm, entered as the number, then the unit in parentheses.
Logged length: 2.8 (mm)
